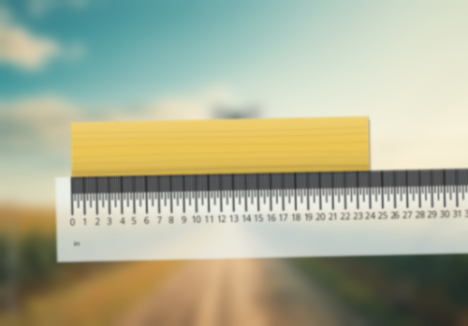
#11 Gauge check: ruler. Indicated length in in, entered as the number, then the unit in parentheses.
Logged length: 24 (in)
